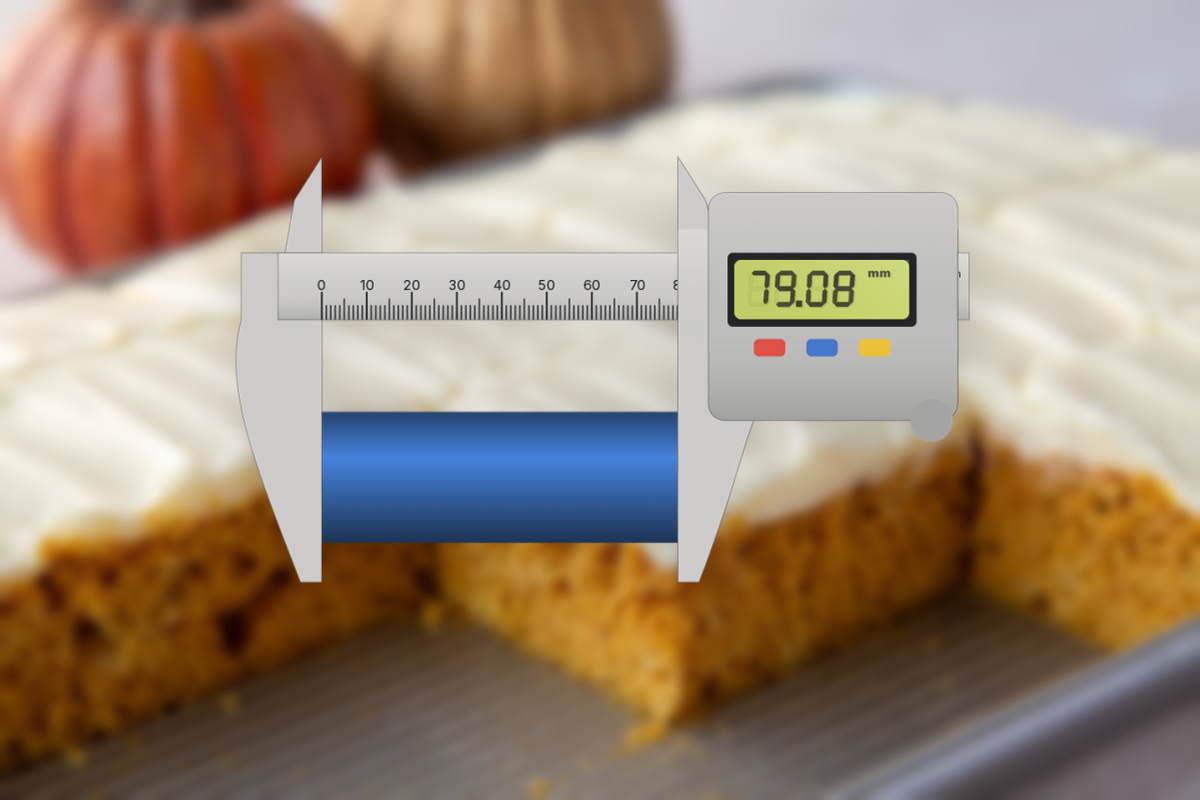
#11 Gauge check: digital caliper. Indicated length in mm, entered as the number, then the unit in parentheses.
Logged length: 79.08 (mm)
